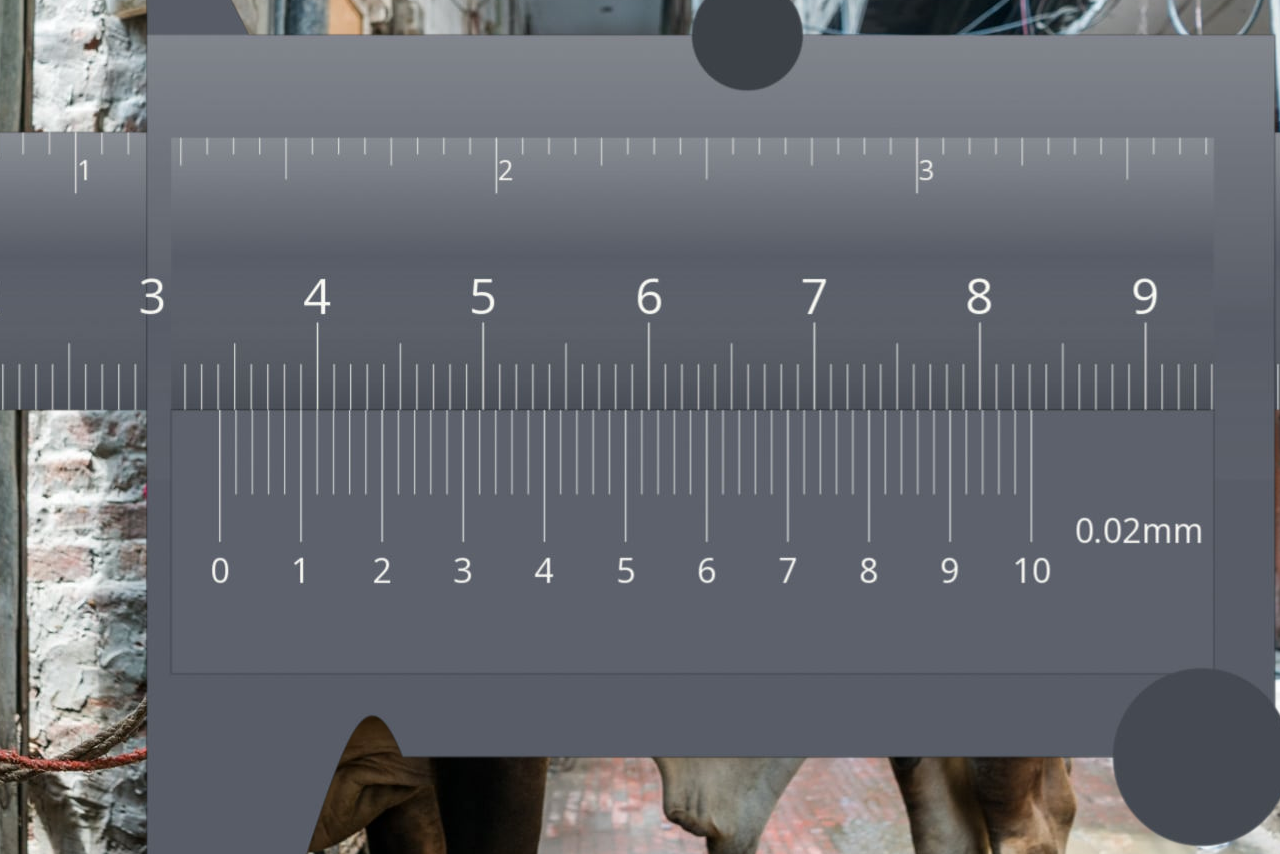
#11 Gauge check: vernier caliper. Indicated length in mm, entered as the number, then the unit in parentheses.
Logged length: 34.1 (mm)
